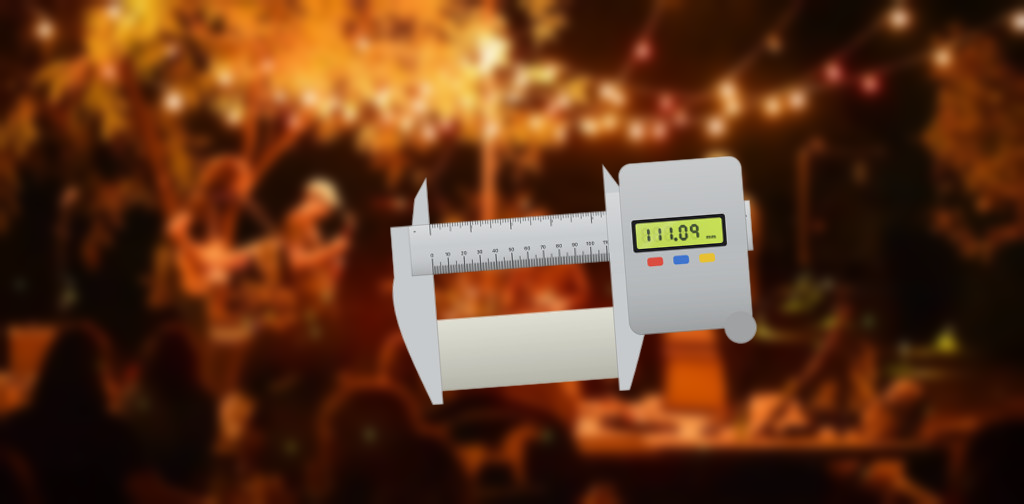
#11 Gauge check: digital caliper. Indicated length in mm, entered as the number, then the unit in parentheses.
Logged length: 111.09 (mm)
